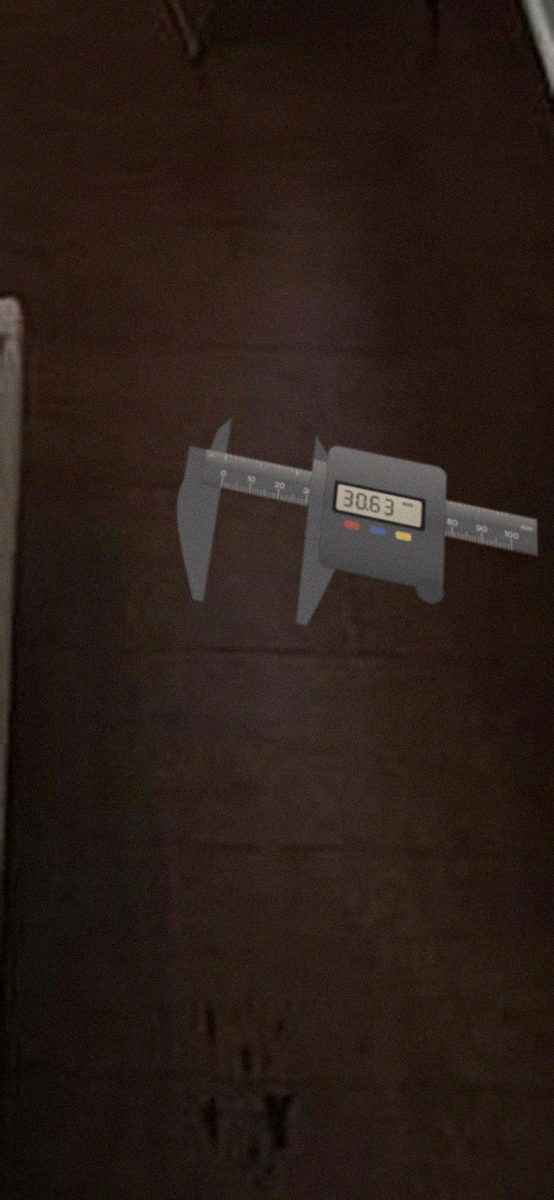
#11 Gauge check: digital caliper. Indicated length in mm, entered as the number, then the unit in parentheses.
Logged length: 30.63 (mm)
